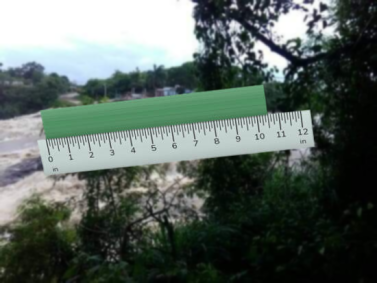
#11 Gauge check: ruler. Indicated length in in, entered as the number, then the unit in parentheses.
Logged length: 10.5 (in)
